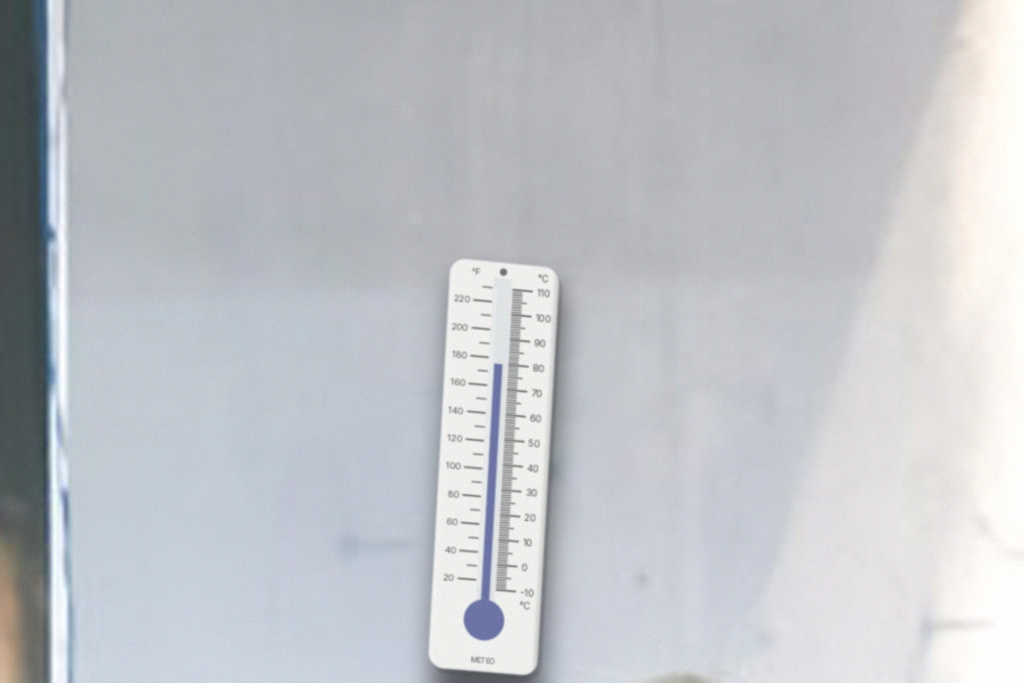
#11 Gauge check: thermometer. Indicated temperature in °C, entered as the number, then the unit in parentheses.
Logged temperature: 80 (°C)
